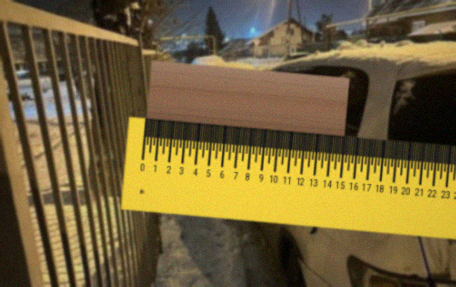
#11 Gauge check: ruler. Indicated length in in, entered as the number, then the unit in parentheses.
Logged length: 15 (in)
